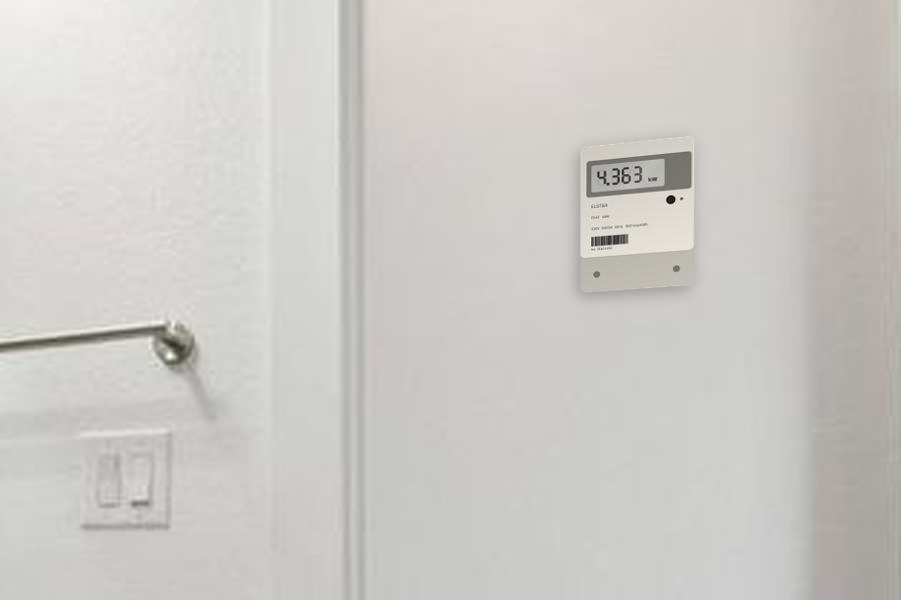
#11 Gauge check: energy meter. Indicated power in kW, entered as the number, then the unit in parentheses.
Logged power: 4.363 (kW)
